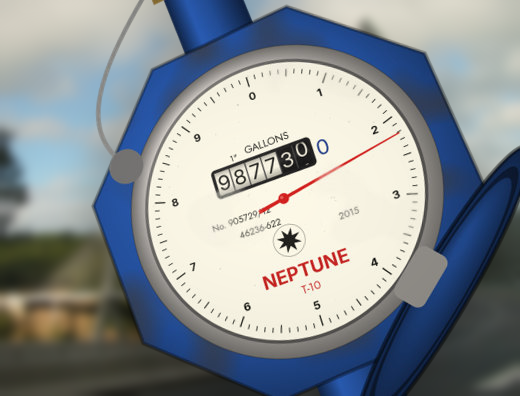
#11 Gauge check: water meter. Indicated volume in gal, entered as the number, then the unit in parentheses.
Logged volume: 9877302.2 (gal)
